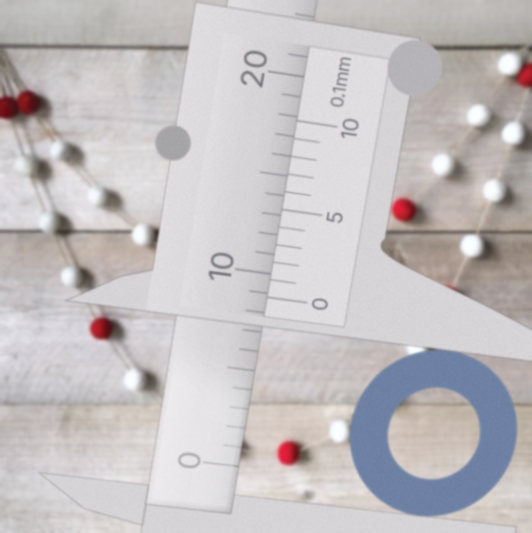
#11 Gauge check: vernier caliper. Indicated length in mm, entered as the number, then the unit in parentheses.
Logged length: 8.8 (mm)
